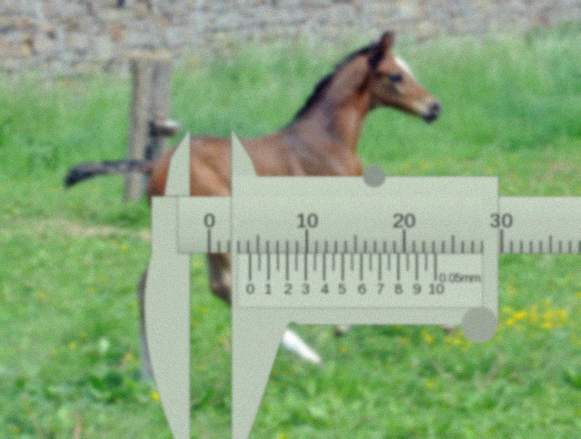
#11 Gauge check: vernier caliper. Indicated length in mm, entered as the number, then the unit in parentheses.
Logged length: 4.2 (mm)
